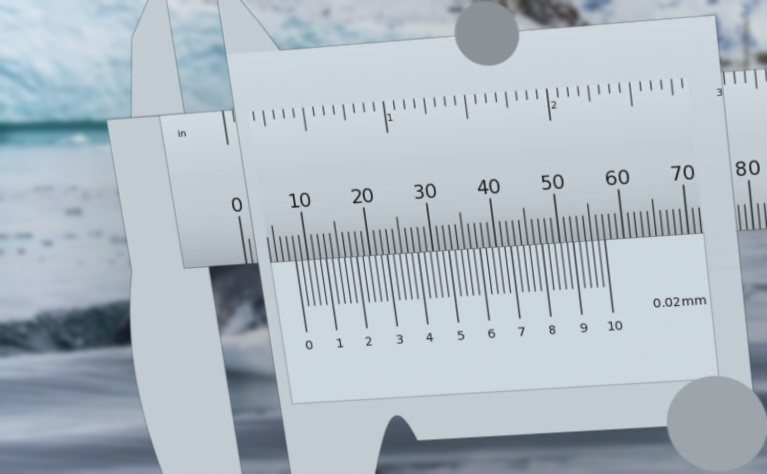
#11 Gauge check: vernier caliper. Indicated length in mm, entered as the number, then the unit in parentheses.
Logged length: 8.0 (mm)
